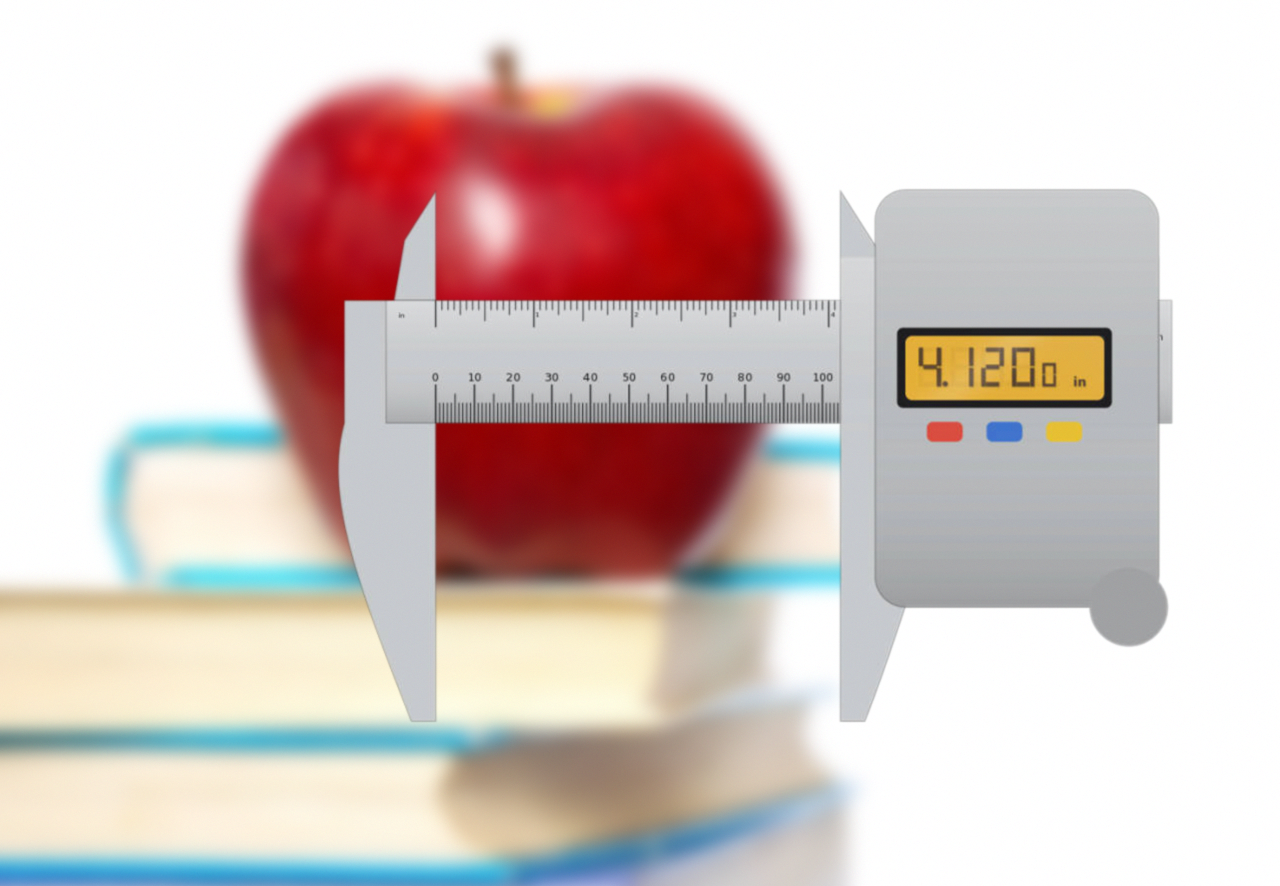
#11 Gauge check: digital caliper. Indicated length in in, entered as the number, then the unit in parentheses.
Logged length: 4.1200 (in)
